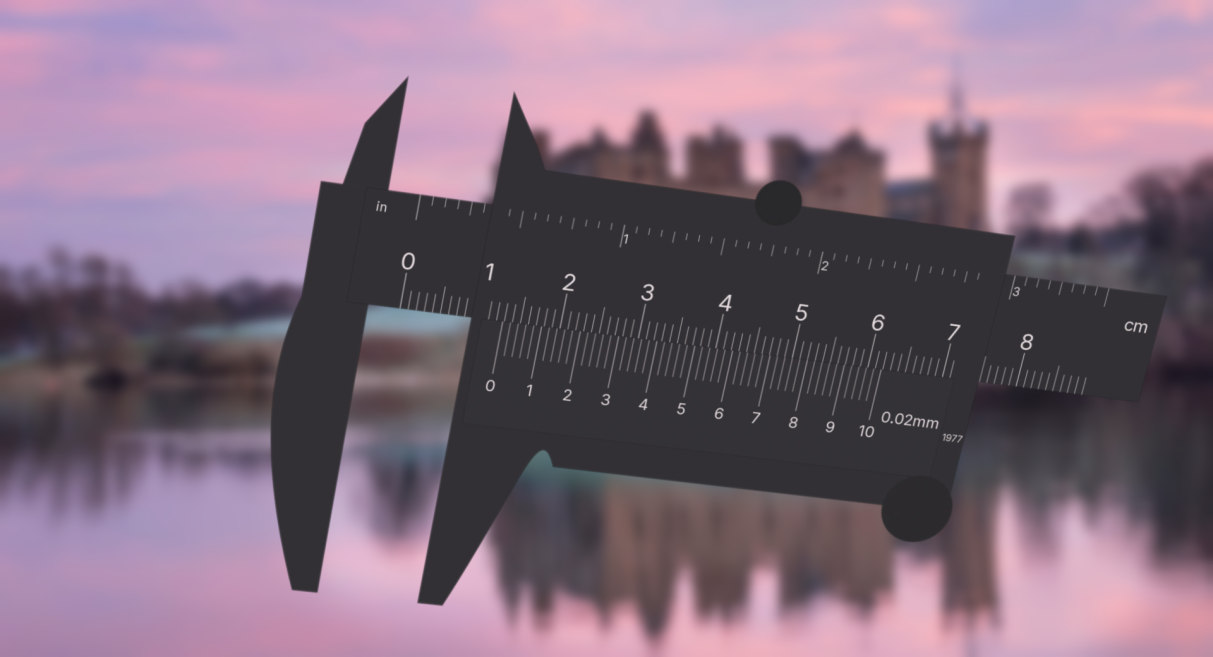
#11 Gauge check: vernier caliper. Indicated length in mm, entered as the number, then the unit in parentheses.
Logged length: 12.8 (mm)
